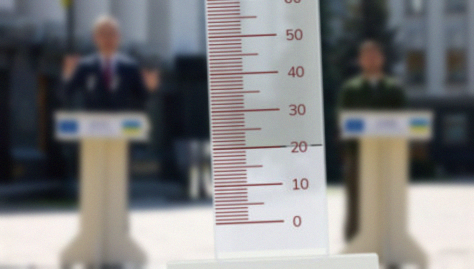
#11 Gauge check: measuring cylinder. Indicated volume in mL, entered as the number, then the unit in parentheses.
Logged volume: 20 (mL)
